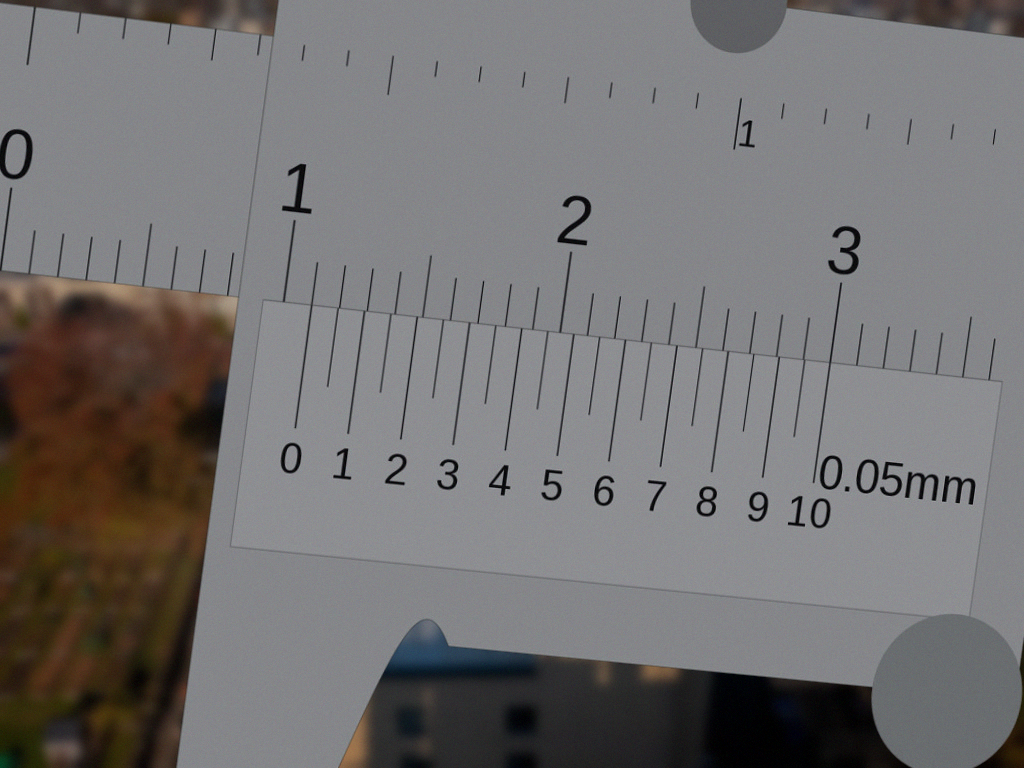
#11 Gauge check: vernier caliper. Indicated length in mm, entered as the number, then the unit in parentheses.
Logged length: 11.00 (mm)
